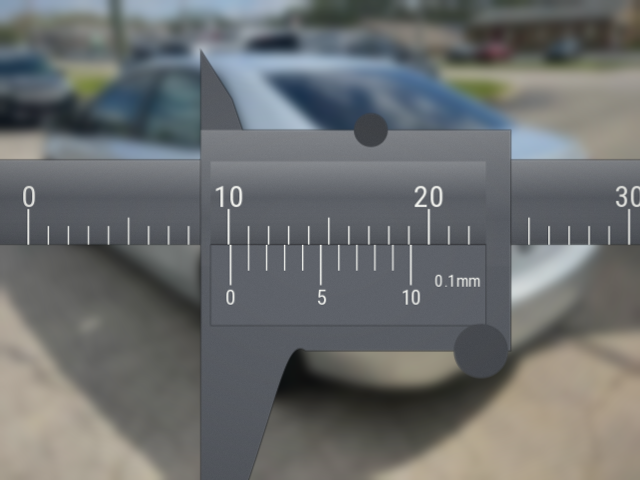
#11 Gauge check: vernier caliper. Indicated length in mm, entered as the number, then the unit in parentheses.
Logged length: 10.1 (mm)
